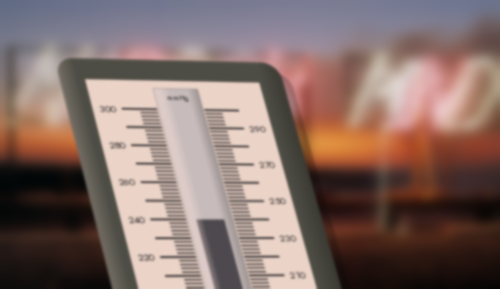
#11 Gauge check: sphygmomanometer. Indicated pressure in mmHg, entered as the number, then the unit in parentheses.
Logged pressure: 240 (mmHg)
